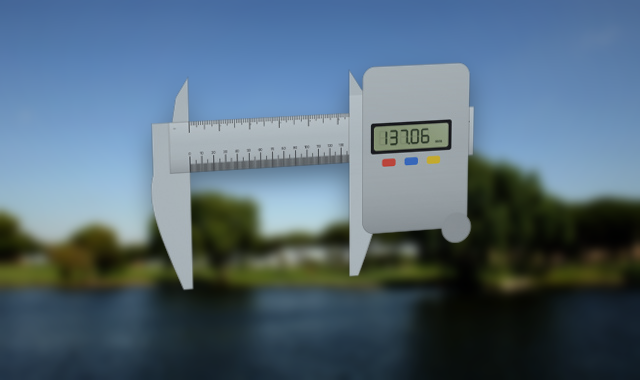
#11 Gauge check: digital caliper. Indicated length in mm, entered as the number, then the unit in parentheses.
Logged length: 137.06 (mm)
